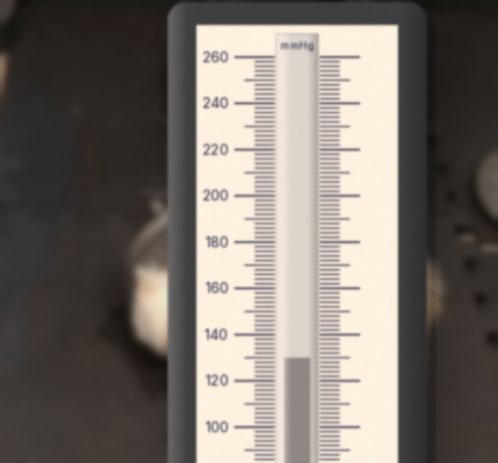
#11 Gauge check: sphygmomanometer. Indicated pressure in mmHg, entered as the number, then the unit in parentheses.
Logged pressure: 130 (mmHg)
